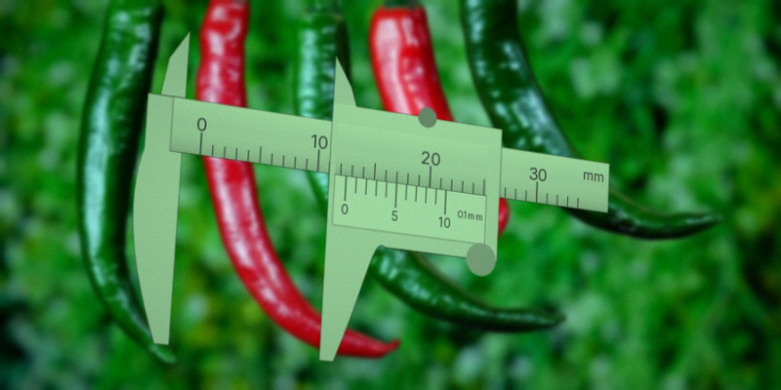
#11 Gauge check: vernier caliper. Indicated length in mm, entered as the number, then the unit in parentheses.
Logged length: 12.5 (mm)
